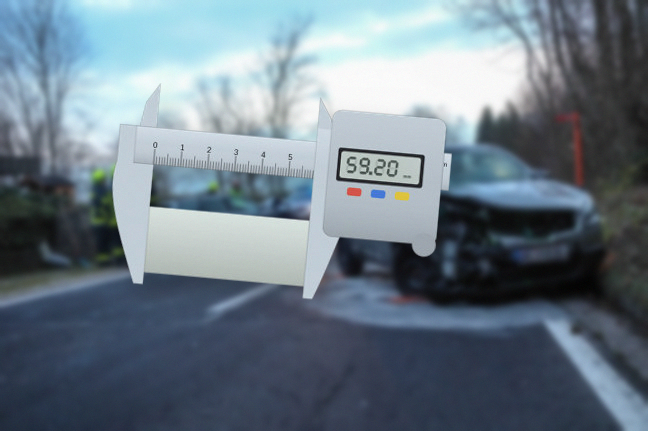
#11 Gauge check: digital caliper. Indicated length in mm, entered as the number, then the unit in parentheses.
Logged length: 59.20 (mm)
